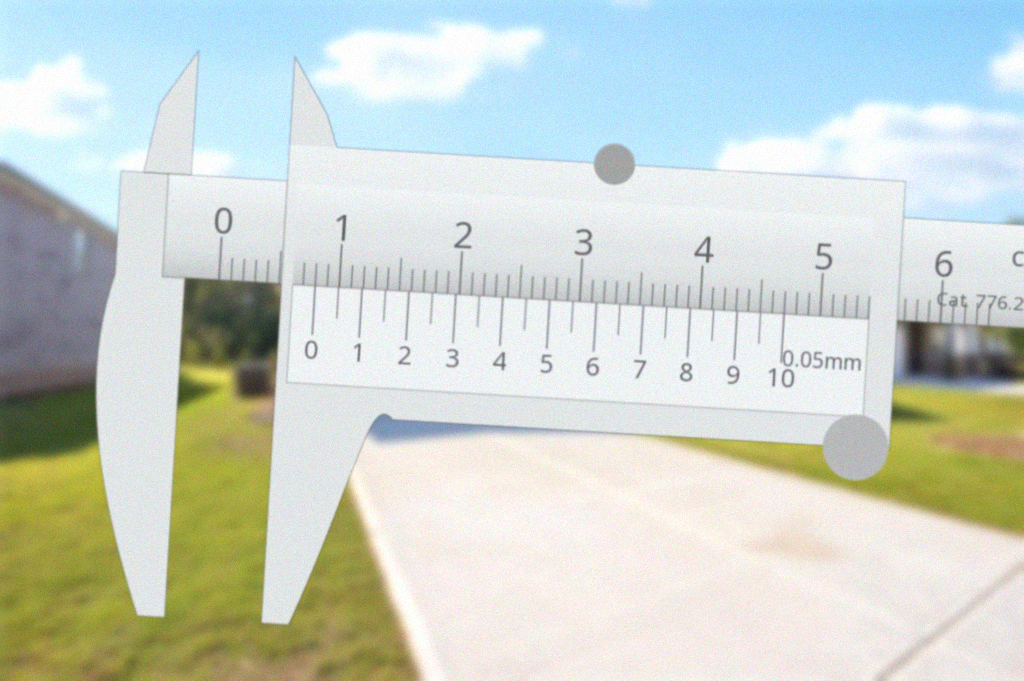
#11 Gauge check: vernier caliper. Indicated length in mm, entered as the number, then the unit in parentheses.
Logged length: 8.0 (mm)
